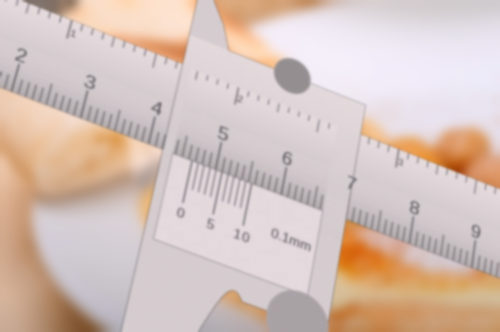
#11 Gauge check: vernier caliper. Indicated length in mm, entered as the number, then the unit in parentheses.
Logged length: 46.5 (mm)
